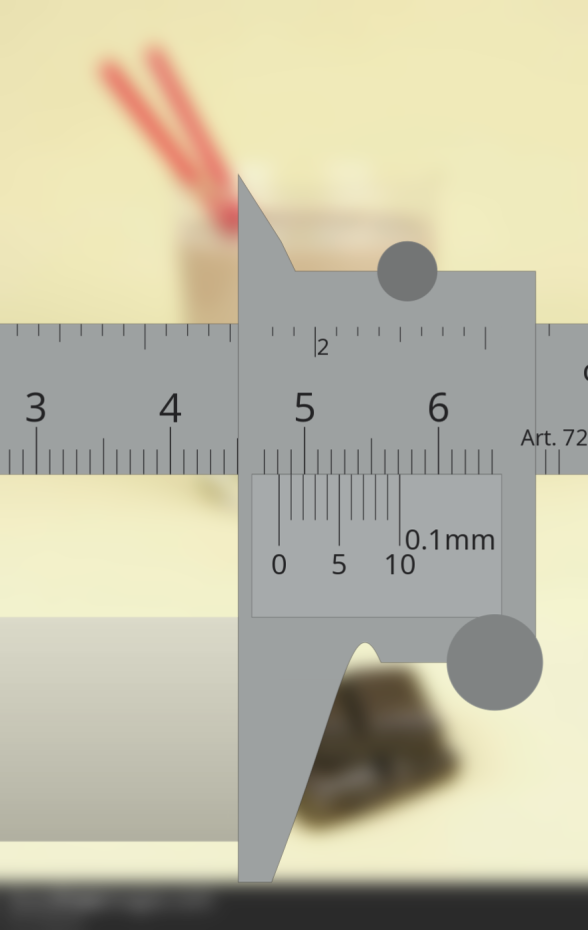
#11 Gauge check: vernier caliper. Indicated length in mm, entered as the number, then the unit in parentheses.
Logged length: 48.1 (mm)
